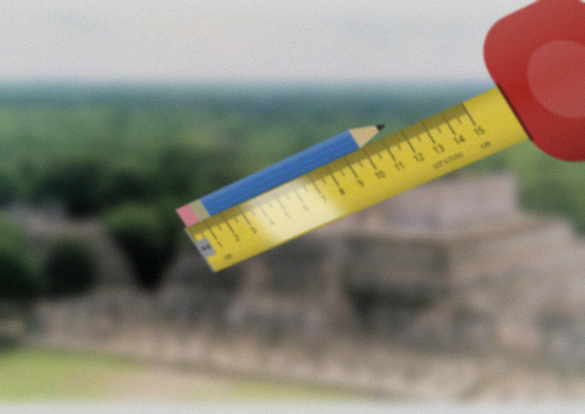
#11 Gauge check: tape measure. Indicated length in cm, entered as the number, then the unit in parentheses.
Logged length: 11.5 (cm)
